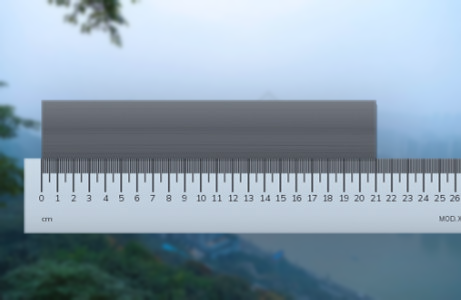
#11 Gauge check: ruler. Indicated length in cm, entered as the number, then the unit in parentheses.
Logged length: 21 (cm)
